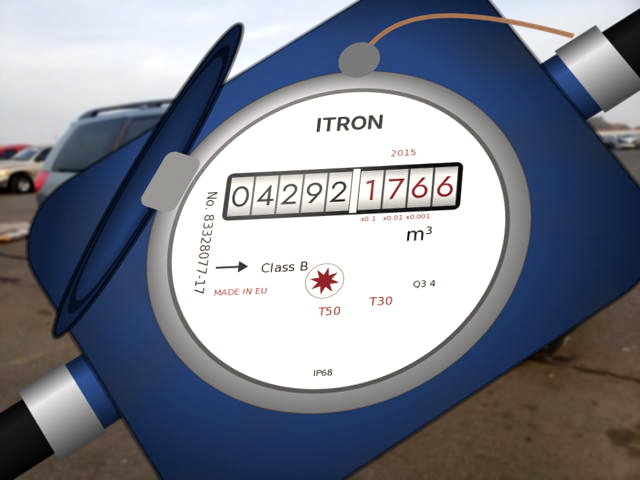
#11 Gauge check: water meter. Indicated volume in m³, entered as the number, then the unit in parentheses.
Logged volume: 4292.1766 (m³)
